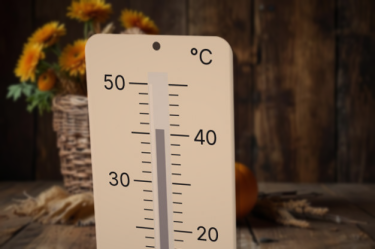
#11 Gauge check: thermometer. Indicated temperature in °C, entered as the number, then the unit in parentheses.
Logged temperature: 41 (°C)
